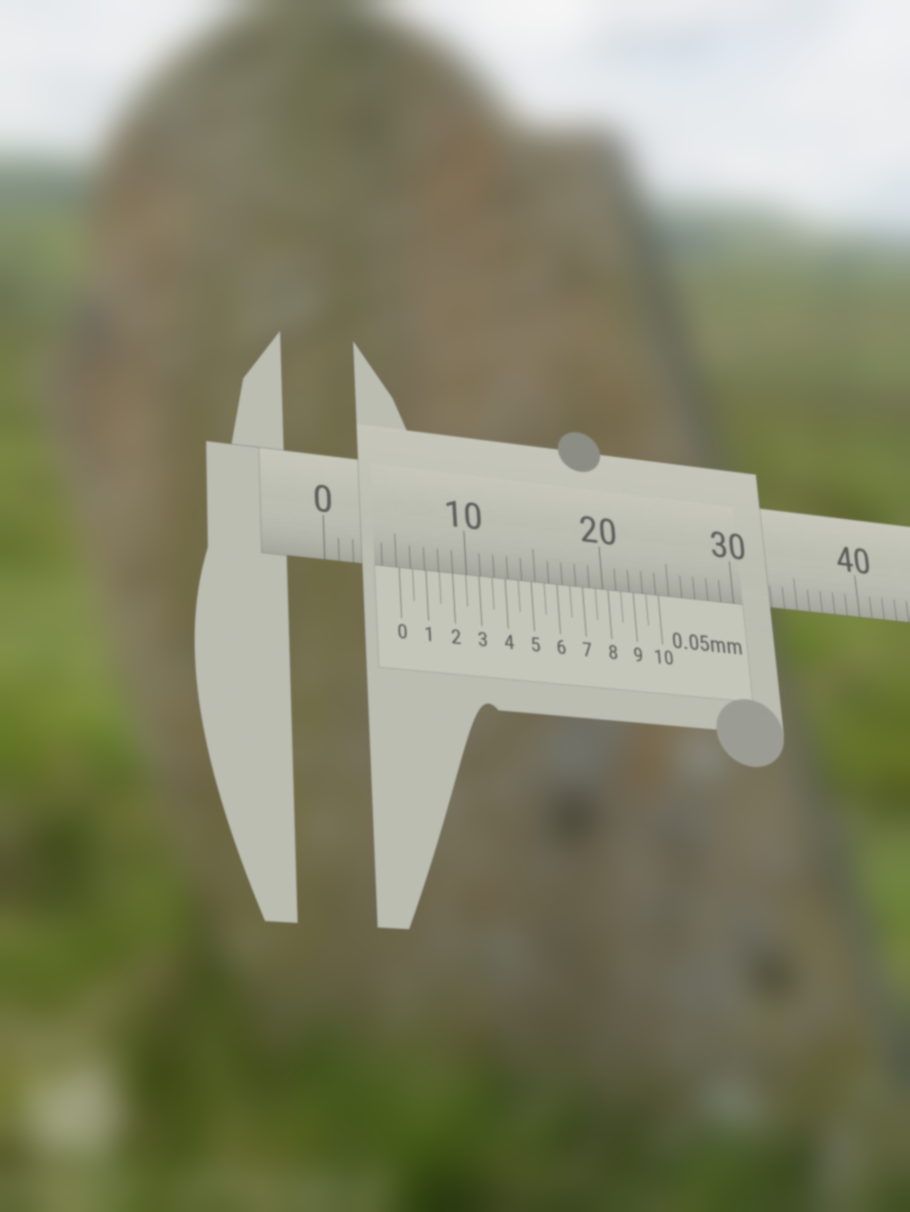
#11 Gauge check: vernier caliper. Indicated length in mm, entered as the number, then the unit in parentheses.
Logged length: 5.2 (mm)
